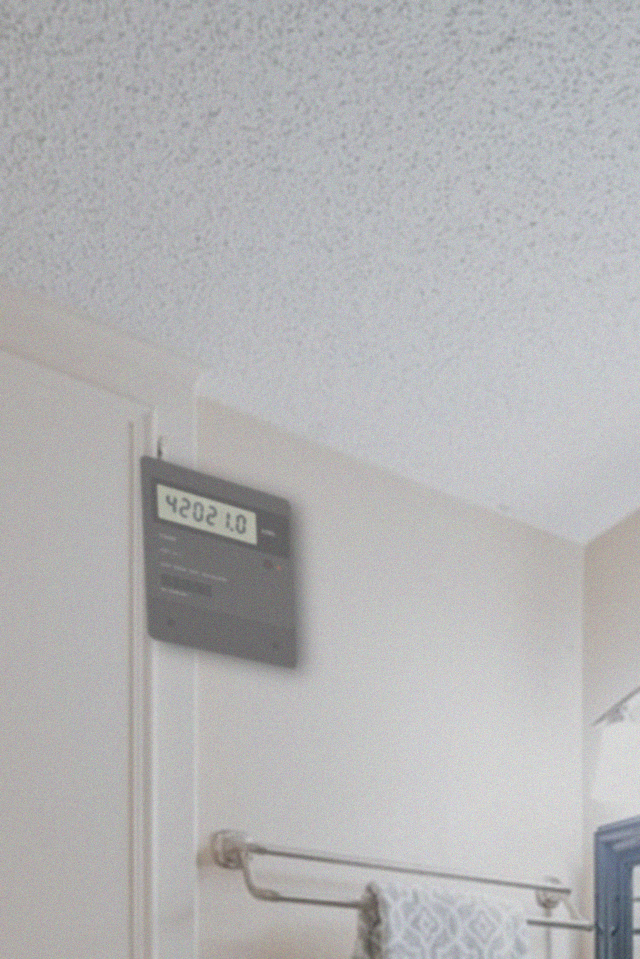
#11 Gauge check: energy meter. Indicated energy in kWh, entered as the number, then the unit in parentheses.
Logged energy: 42021.0 (kWh)
